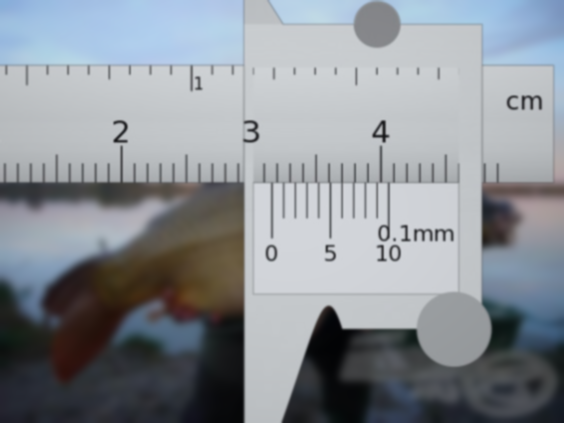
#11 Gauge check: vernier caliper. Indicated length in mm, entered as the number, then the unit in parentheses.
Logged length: 31.6 (mm)
